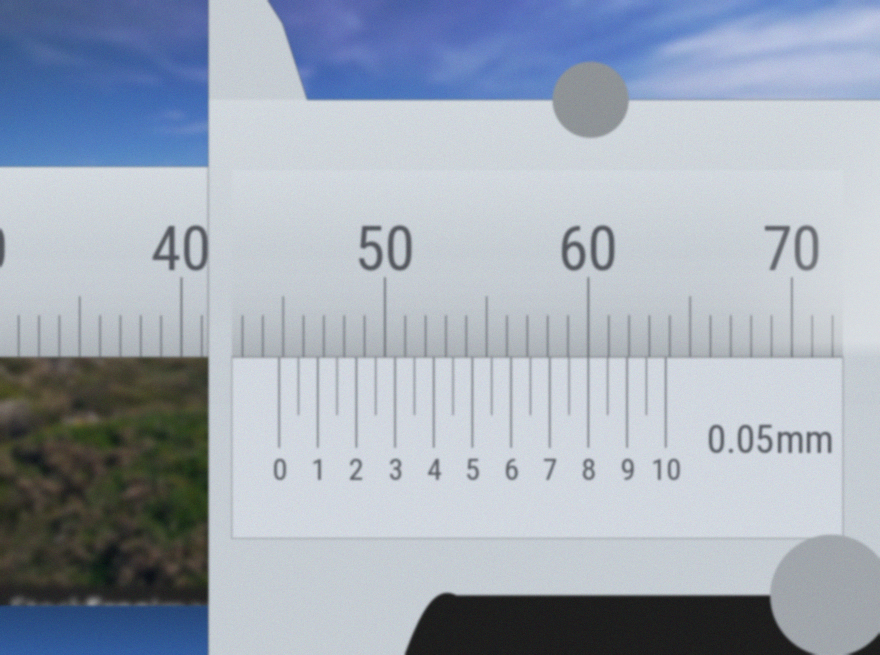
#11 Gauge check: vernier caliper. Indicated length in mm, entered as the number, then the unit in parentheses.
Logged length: 44.8 (mm)
